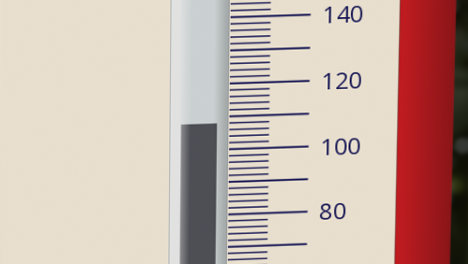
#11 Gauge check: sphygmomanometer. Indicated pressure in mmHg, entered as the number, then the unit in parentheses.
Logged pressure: 108 (mmHg)
